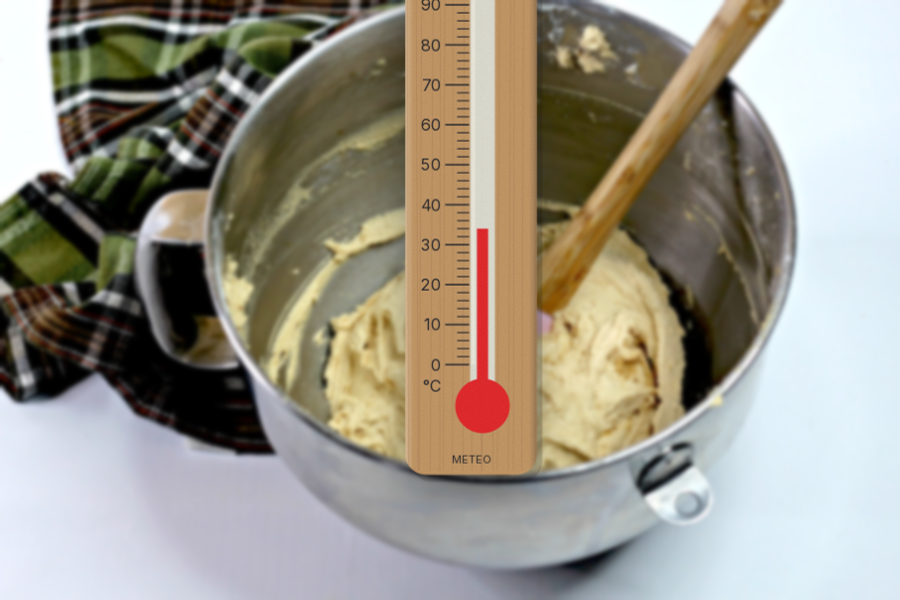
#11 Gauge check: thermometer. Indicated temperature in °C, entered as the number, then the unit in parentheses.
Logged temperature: 34 (°C)
